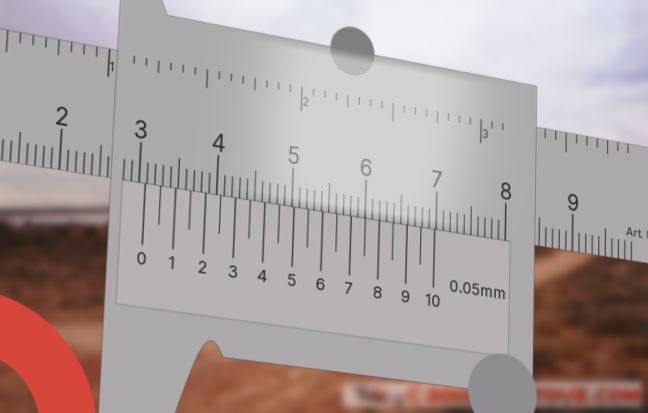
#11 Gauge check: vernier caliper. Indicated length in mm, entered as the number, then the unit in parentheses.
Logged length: 30.8 (mm)
